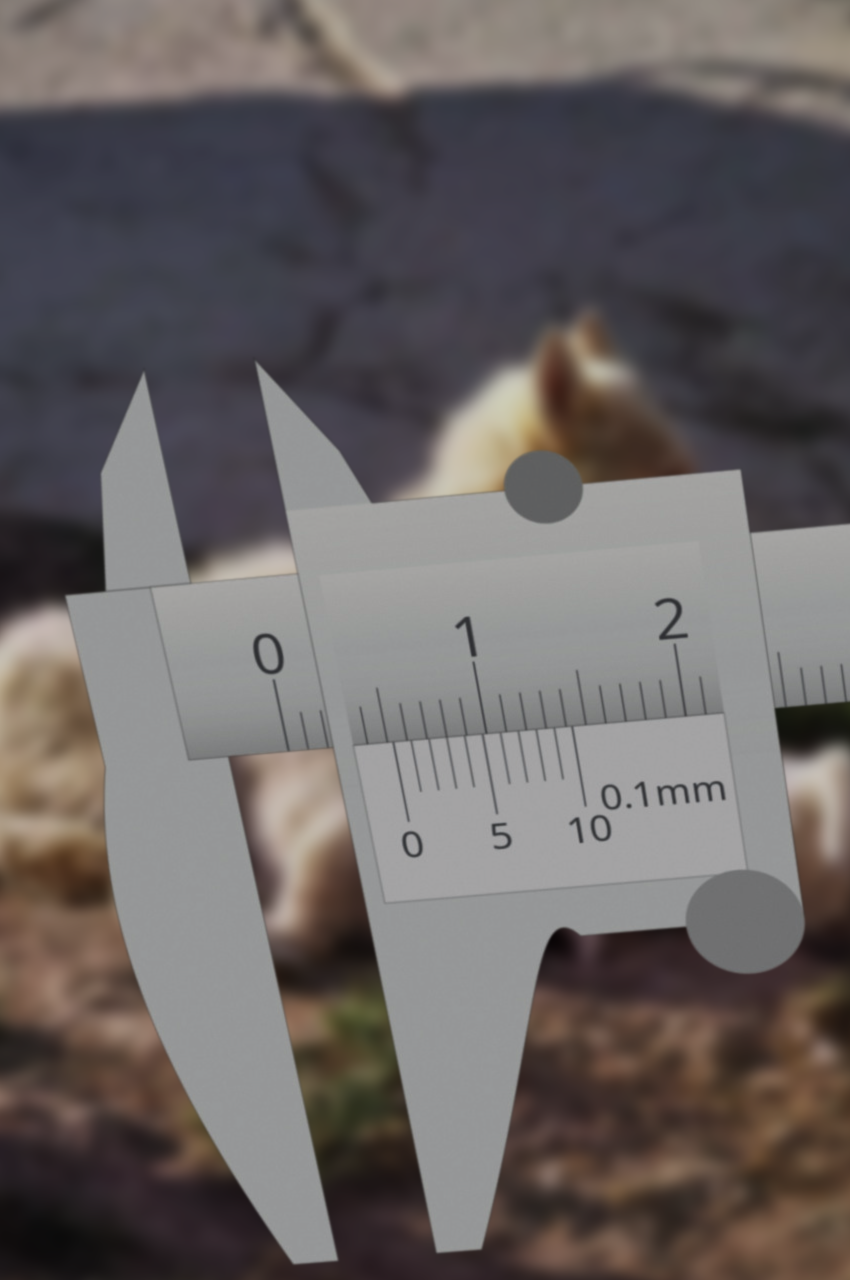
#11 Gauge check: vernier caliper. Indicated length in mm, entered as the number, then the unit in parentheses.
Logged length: 5.3 (mm)
